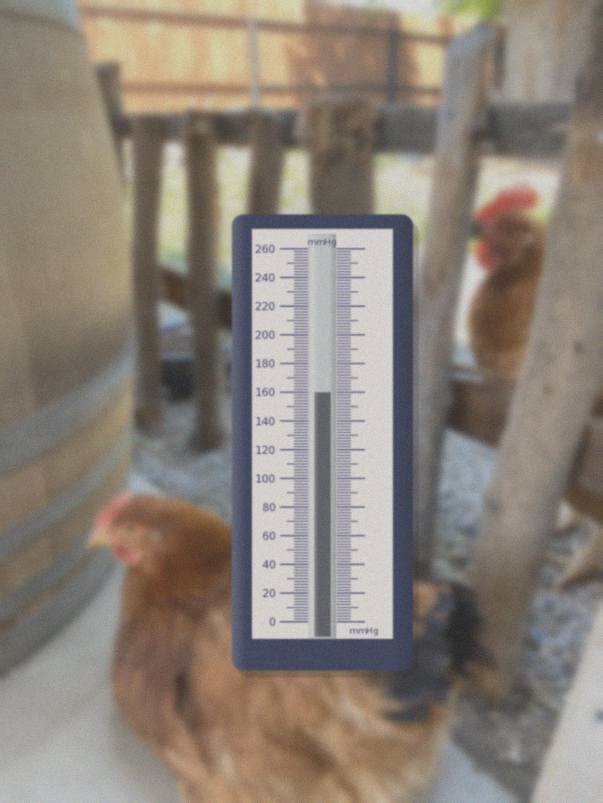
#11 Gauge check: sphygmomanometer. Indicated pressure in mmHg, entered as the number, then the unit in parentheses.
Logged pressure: 160 (mmHg)
